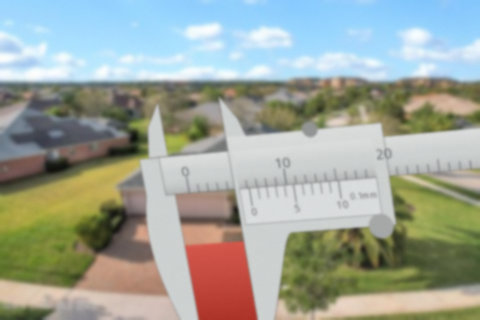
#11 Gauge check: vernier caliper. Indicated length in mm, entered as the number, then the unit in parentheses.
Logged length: 6.2 (mm)
